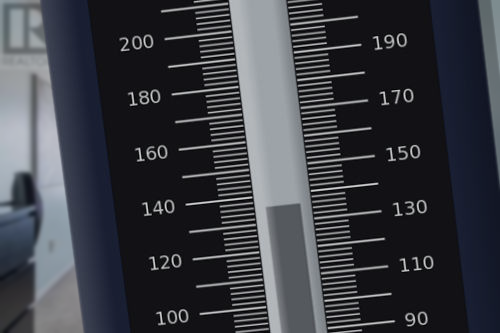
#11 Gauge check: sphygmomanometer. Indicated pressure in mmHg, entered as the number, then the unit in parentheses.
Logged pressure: 136 (mmHg)
